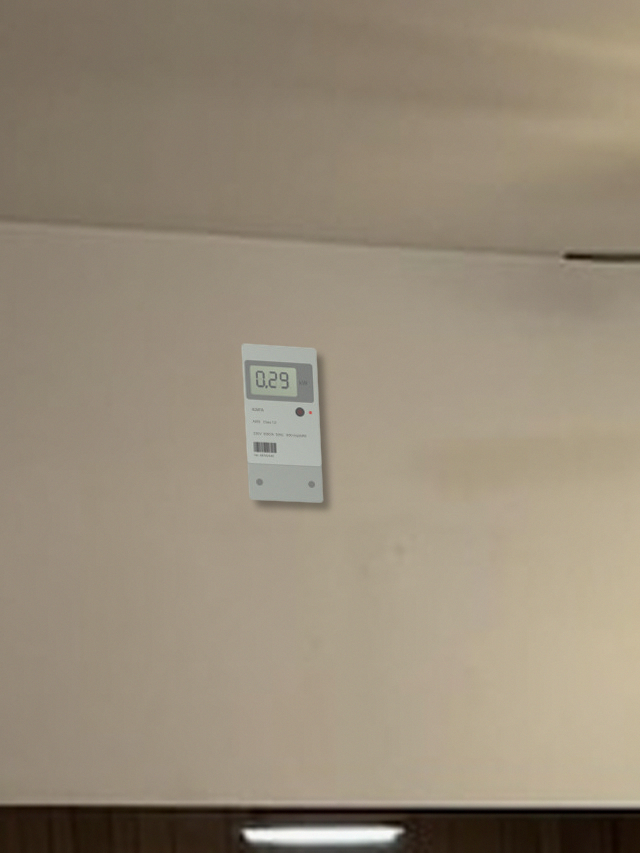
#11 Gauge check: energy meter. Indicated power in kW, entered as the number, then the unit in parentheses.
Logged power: 0.29 (kW)
